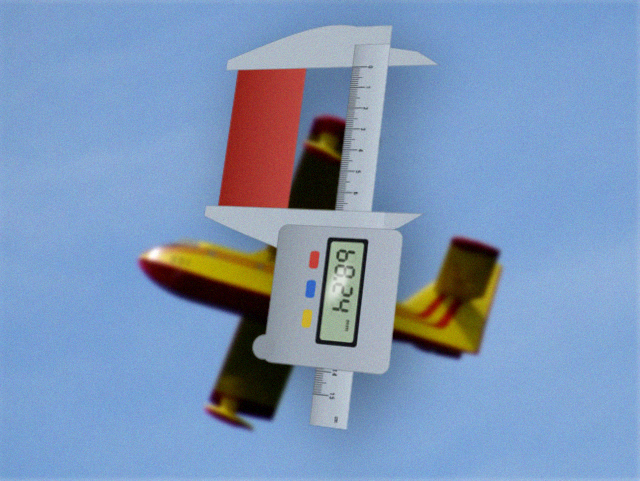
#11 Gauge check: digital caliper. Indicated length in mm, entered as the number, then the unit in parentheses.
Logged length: 68.24 (mm)
